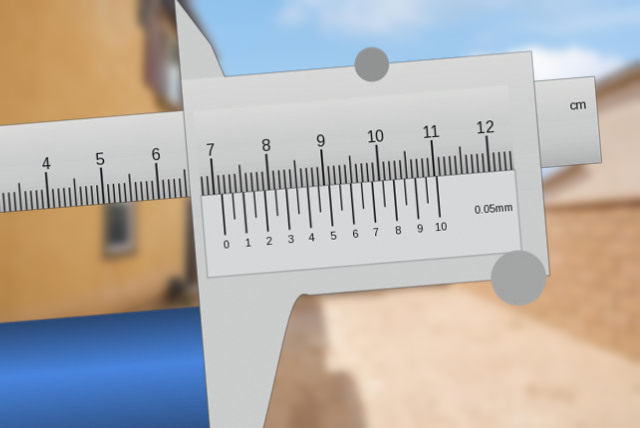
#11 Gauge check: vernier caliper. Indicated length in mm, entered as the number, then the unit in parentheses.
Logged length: 71.4 (mm)
